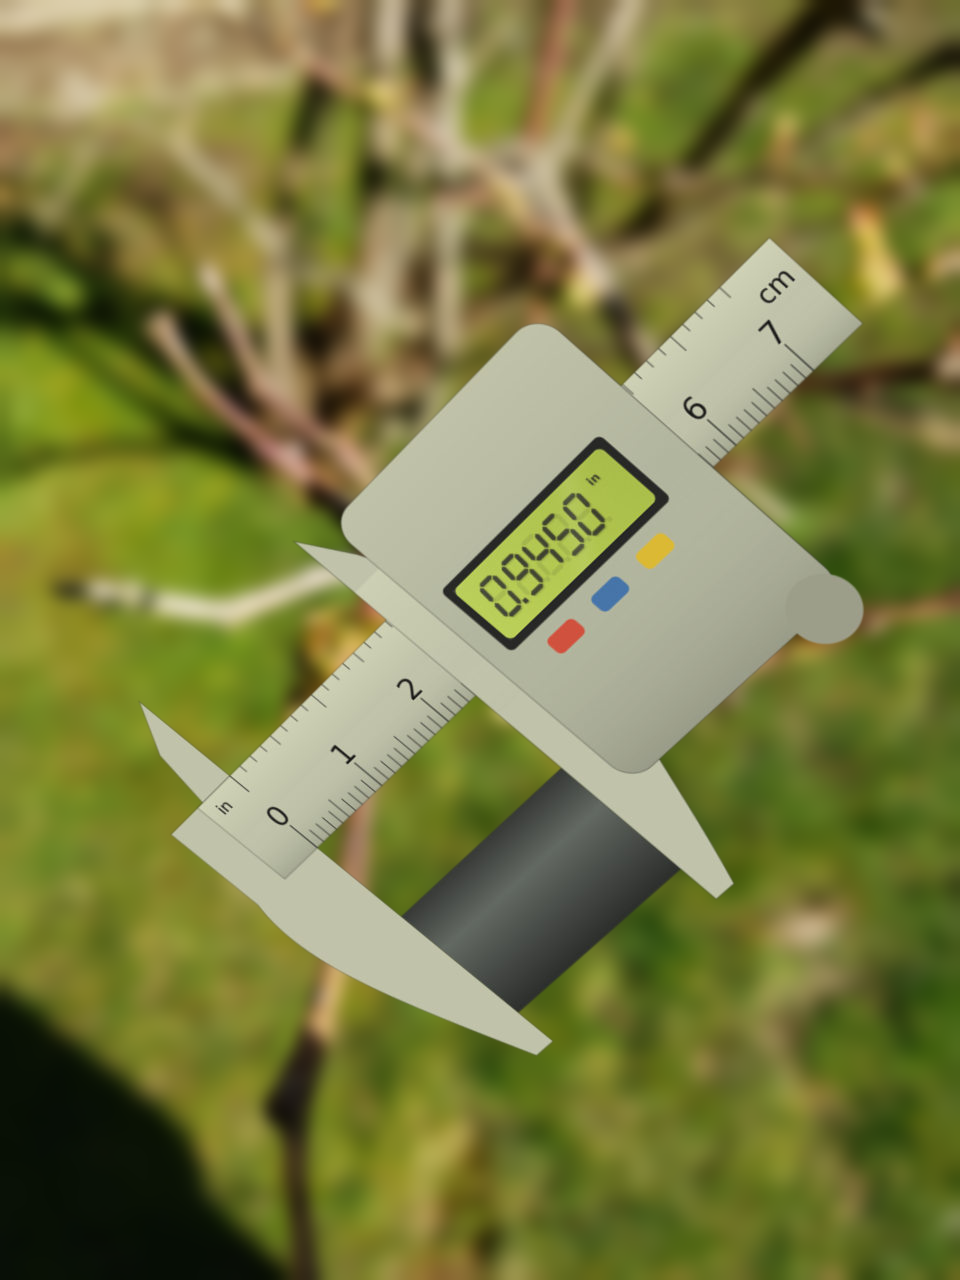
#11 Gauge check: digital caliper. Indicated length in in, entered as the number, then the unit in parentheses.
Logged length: 0.9450 (in)
